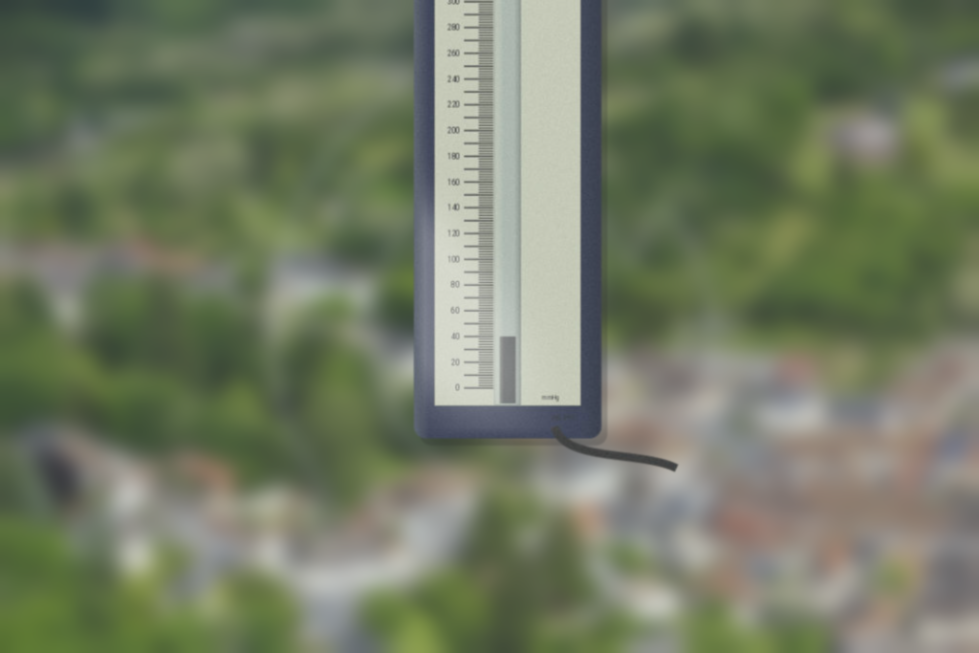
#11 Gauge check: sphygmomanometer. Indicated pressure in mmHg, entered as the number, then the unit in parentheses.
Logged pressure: 40 (mmHg)
